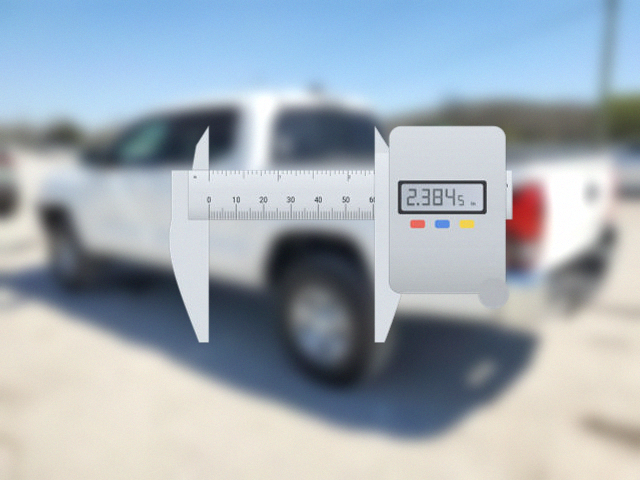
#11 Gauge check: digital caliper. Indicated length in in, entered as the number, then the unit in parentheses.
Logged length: 2.3845 (in)
